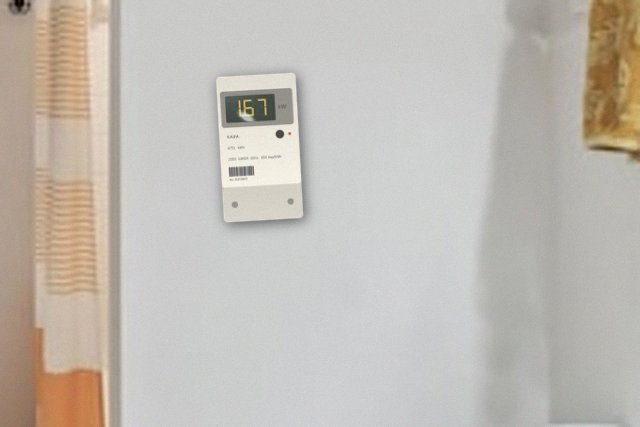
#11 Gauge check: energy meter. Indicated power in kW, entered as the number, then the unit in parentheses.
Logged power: 1.67 (kW)
